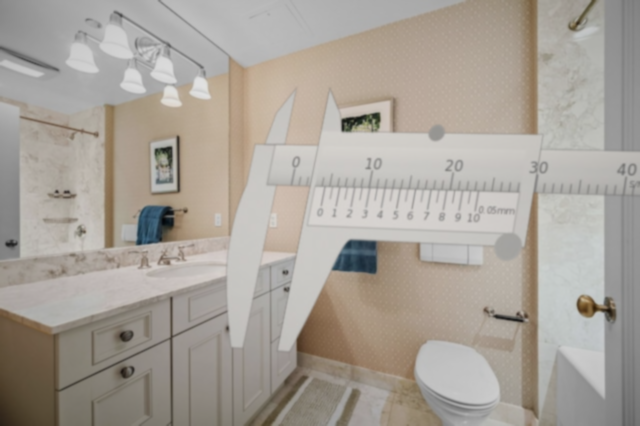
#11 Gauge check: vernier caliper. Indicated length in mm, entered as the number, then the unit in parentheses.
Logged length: 4.4 (mm)
